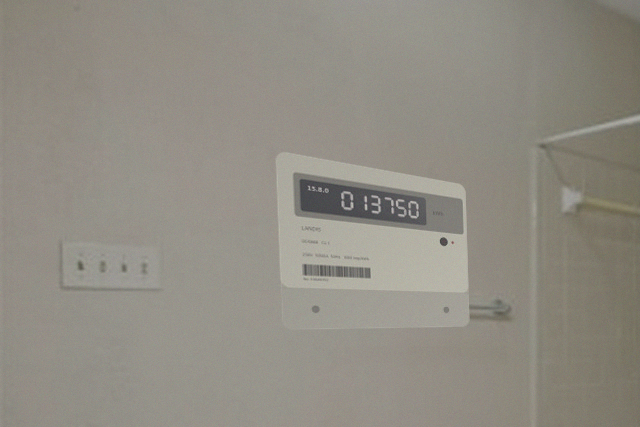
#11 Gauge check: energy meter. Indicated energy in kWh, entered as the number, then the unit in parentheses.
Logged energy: 13750 (kWh)
